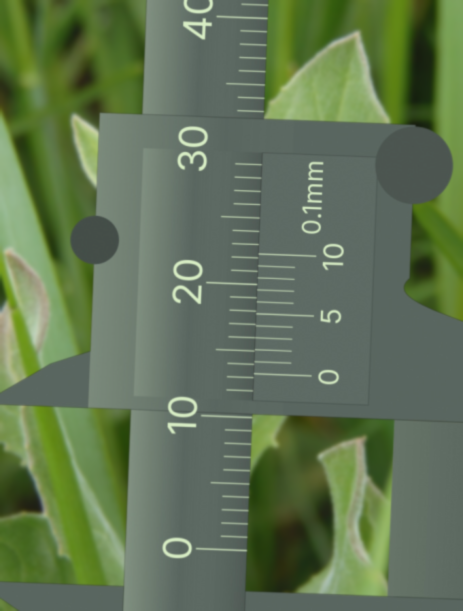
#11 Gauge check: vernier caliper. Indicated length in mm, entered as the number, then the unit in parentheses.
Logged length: 13.3 (mm)
